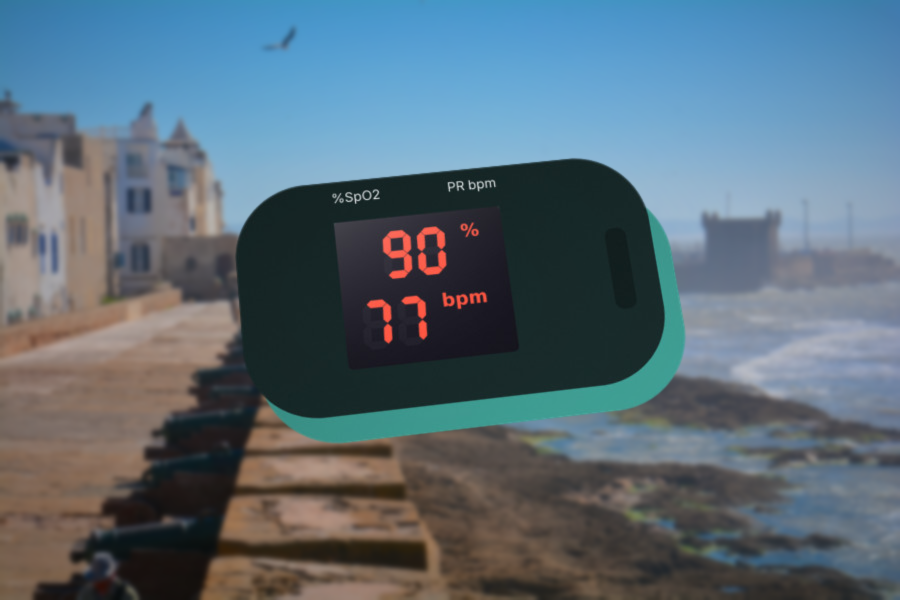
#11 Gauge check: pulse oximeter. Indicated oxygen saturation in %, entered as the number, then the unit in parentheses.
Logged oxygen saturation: 90 (%)
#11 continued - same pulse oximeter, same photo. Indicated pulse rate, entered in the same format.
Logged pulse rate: 77 (bpm)
